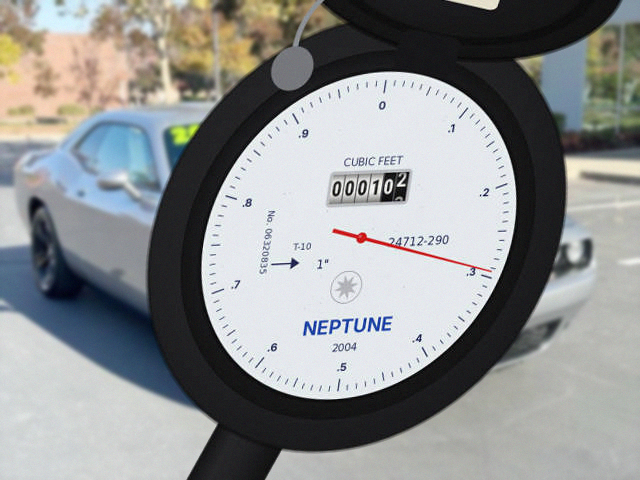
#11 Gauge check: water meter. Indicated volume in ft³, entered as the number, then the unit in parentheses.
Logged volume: 102.29 (ft³)
